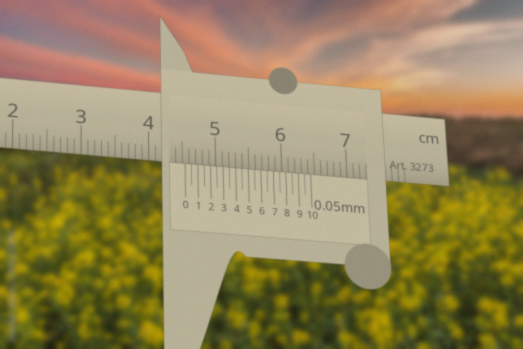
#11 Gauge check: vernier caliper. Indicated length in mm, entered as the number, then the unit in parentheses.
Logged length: 45.4 (mm)
